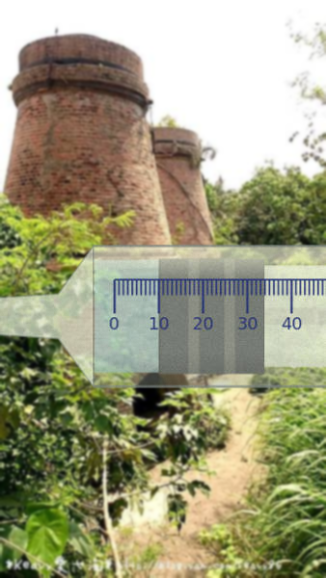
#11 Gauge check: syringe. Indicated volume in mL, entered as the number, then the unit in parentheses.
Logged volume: 10 (mL)
